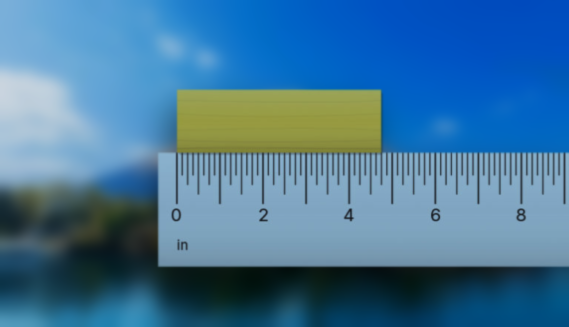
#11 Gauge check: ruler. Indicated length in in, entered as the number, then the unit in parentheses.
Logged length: 4.75 (in)
